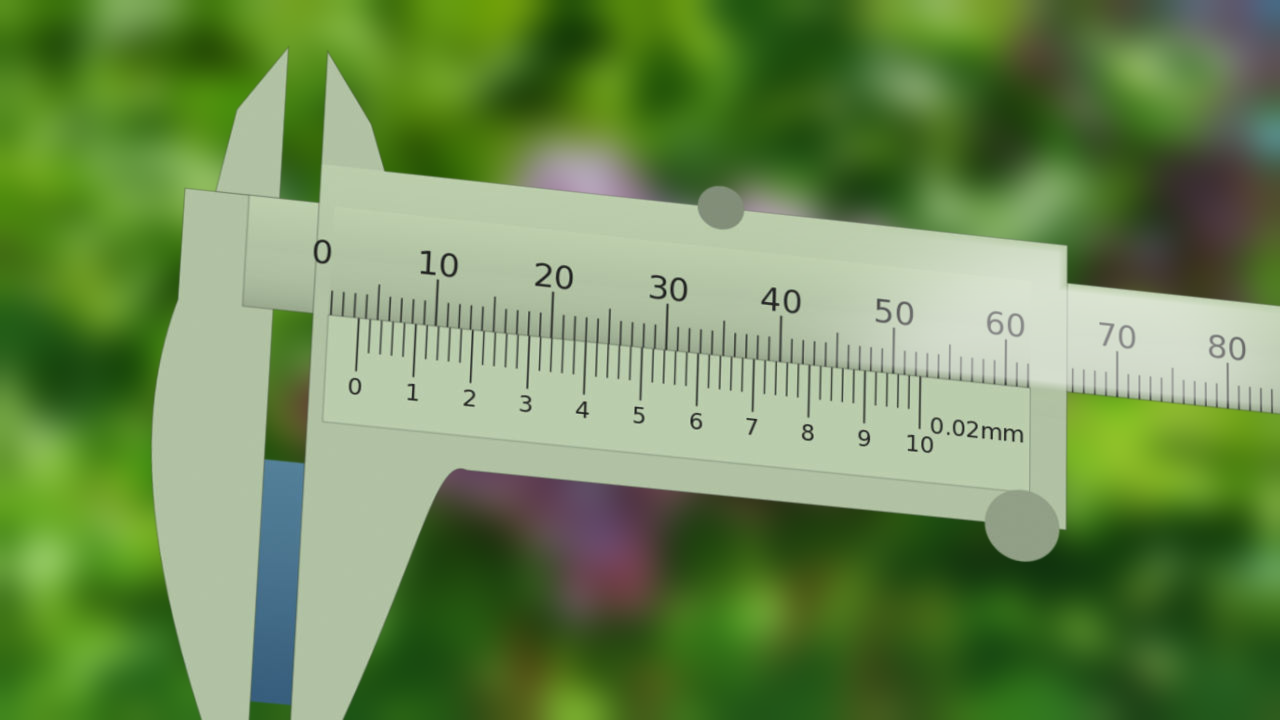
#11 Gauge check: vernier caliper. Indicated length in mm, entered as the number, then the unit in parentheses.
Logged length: 3.4 (mm)
